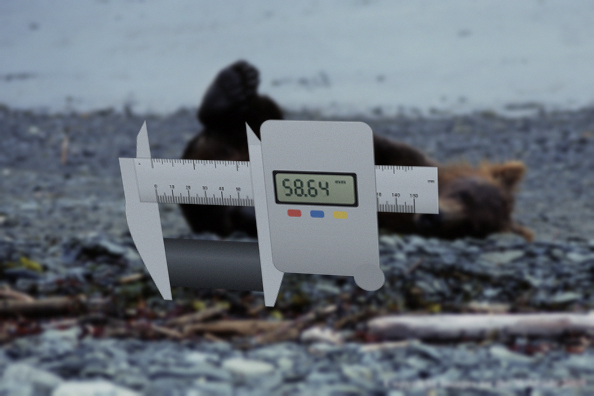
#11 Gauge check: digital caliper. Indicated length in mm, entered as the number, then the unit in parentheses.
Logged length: 58.64 (mm)
